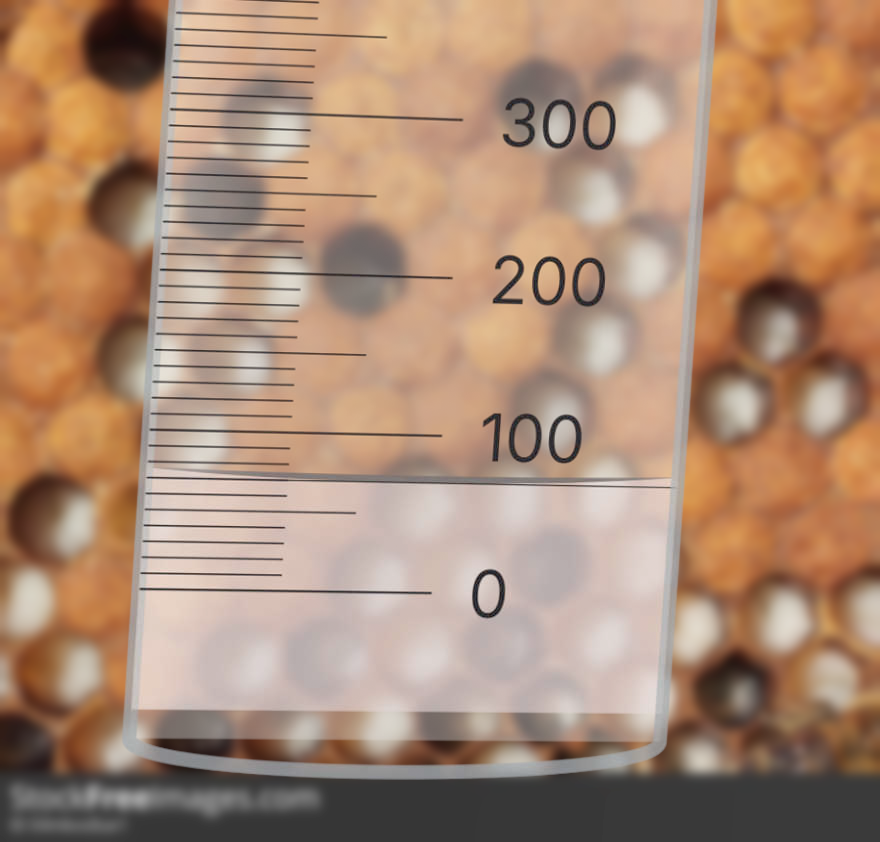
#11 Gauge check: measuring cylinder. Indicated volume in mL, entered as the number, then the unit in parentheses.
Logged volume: 70 (mL)
